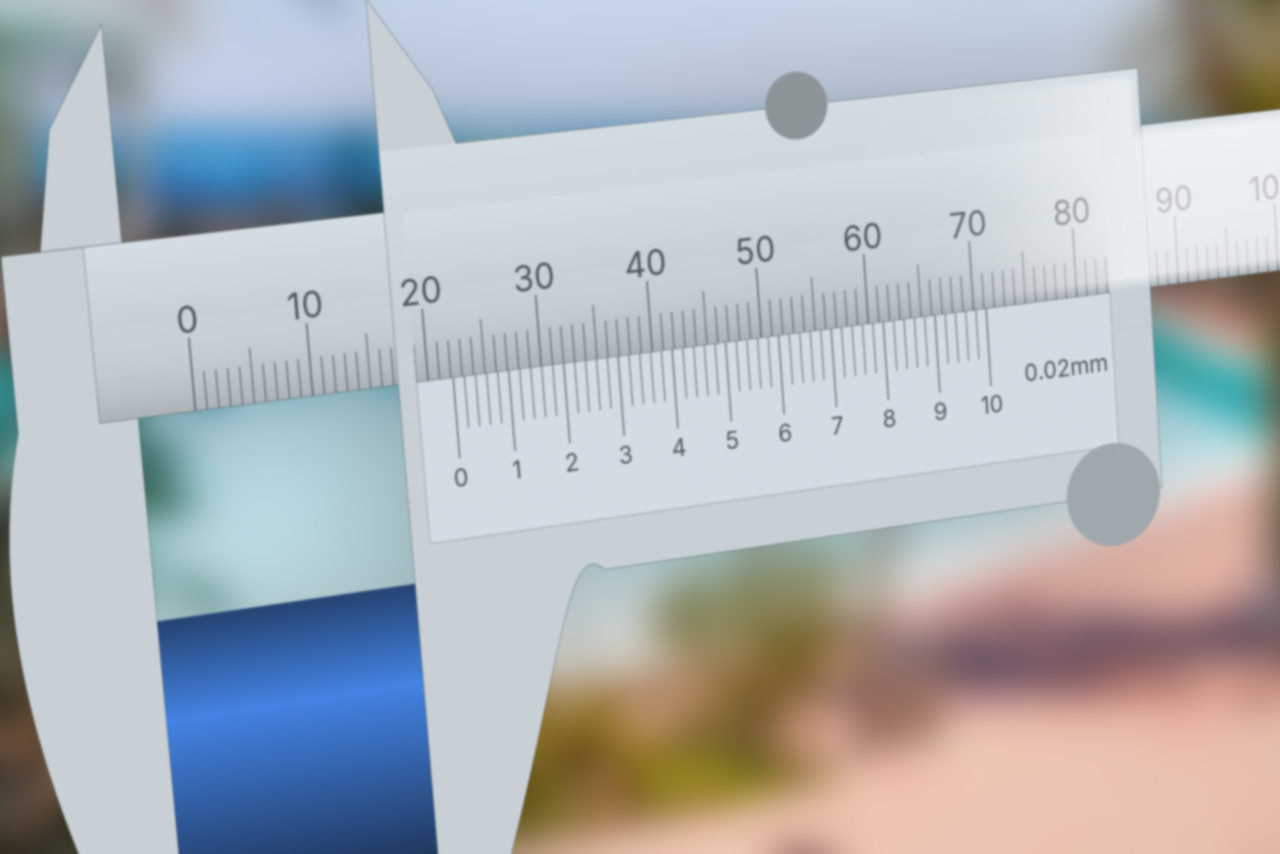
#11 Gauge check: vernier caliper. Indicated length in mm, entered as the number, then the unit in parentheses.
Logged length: 22.2 (mm)
